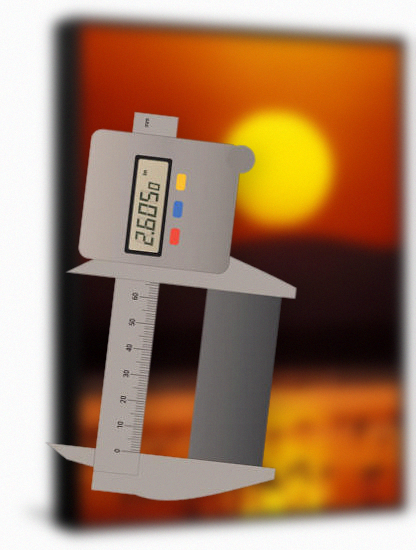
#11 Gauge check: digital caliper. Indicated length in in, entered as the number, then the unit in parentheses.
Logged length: 2.6050 (in)
